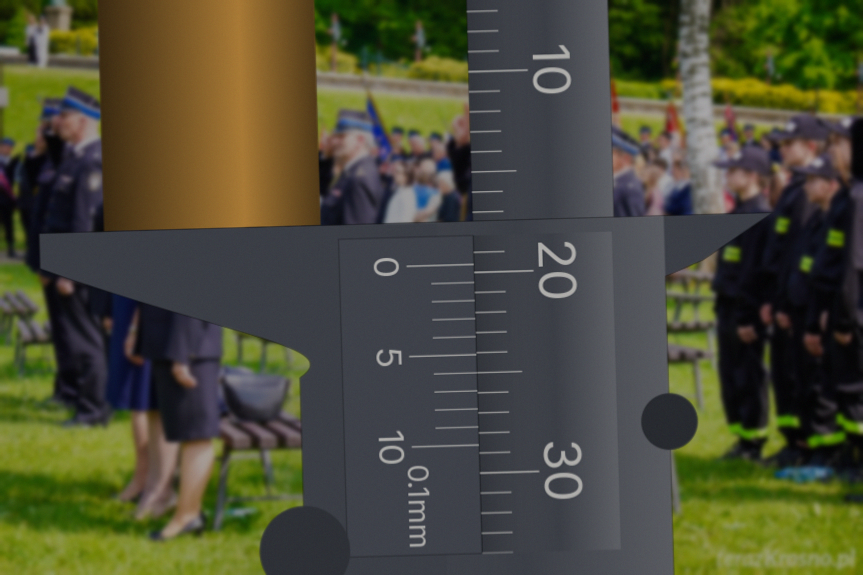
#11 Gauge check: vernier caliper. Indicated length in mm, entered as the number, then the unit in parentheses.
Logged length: 19.6 (mm)
